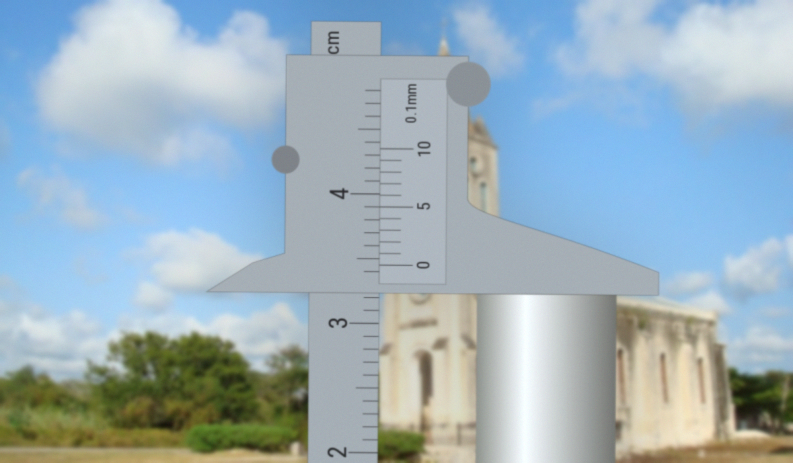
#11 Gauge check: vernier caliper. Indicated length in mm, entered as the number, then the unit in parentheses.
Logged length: 34.5 (mm)
